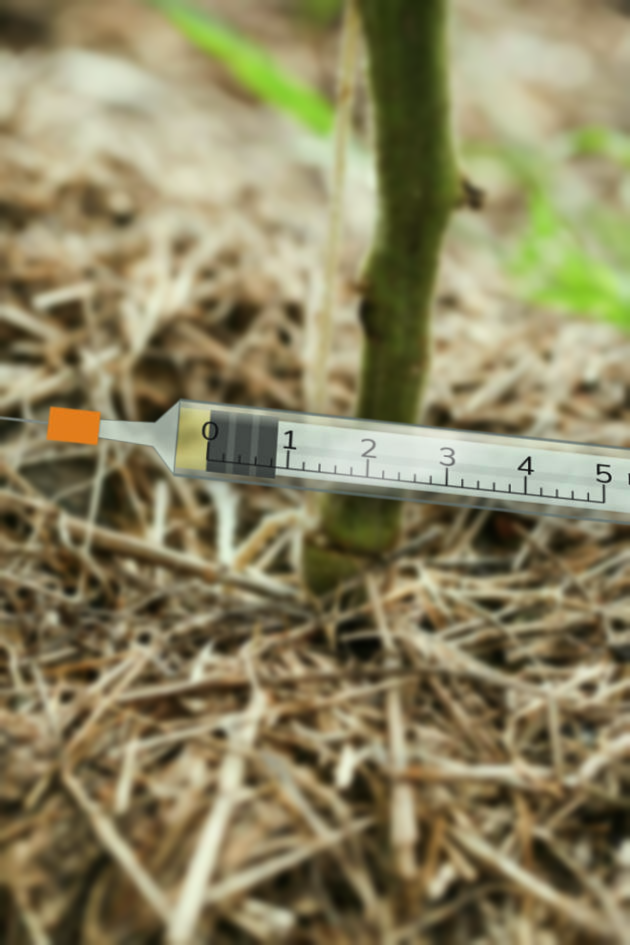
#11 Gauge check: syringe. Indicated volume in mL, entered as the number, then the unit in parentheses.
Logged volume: 0 (mL)
